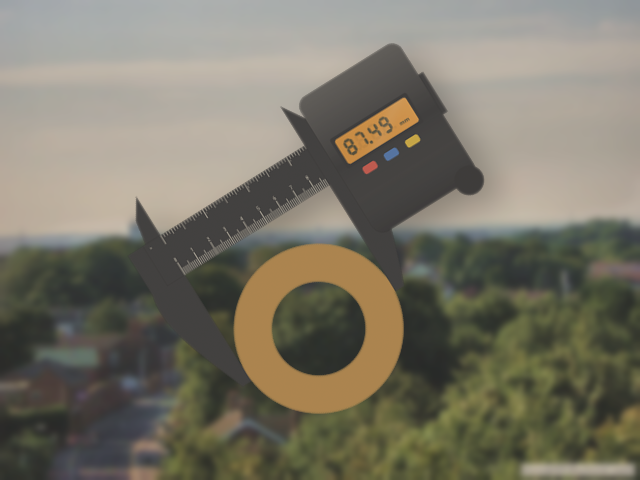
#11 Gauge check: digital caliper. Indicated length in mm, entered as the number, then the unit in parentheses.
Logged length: 87.49 (mm)
